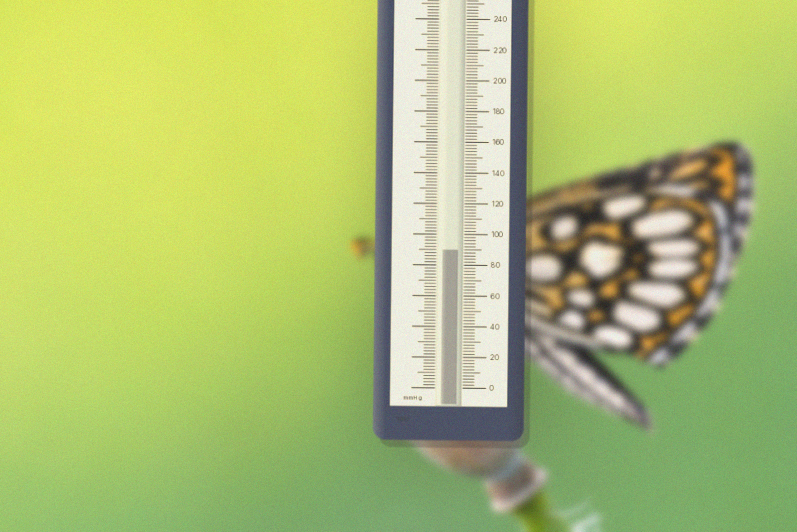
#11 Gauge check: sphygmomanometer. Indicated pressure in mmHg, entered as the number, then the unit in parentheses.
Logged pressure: 90 (mmHg)
